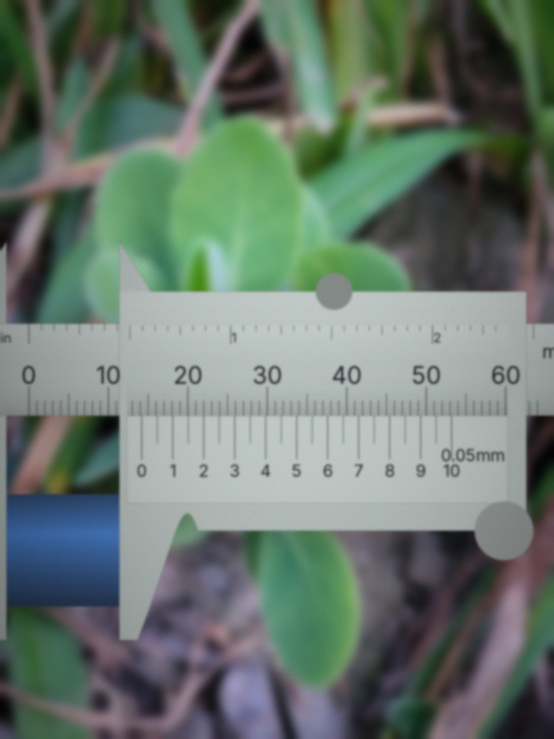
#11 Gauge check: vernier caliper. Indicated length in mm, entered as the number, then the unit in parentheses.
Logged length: 14.2 (mm)
